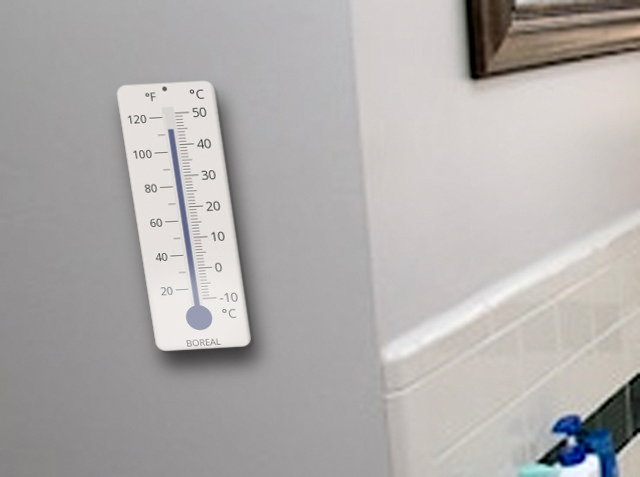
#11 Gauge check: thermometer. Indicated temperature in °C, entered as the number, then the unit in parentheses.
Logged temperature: 45 (°C)
